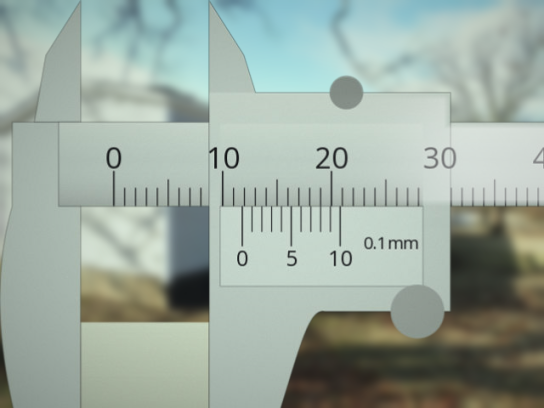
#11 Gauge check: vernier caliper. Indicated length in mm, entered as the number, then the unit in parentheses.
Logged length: 11.8 (mm)
